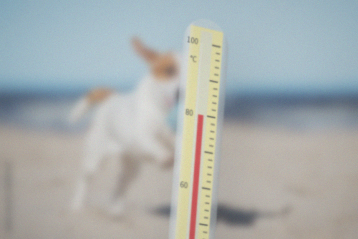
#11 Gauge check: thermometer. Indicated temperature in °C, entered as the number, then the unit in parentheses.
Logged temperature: 80 (°C)
